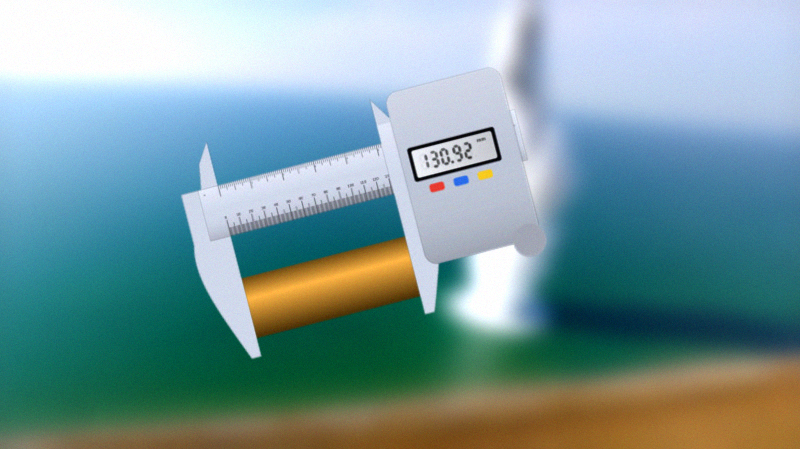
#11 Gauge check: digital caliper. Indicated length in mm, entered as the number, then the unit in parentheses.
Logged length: 130.92 (mm)
